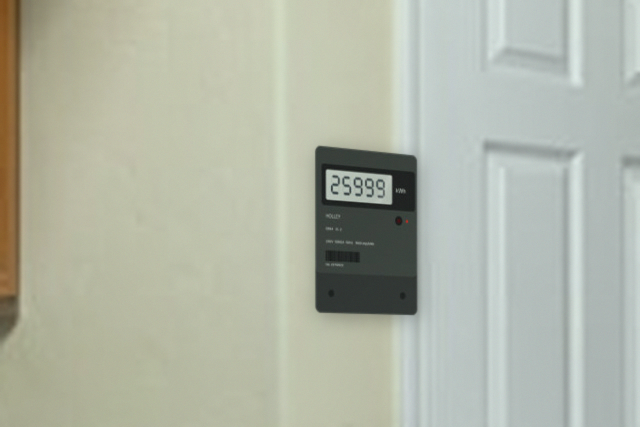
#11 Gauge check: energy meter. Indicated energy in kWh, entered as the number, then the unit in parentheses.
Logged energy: 25999 (kWh)
